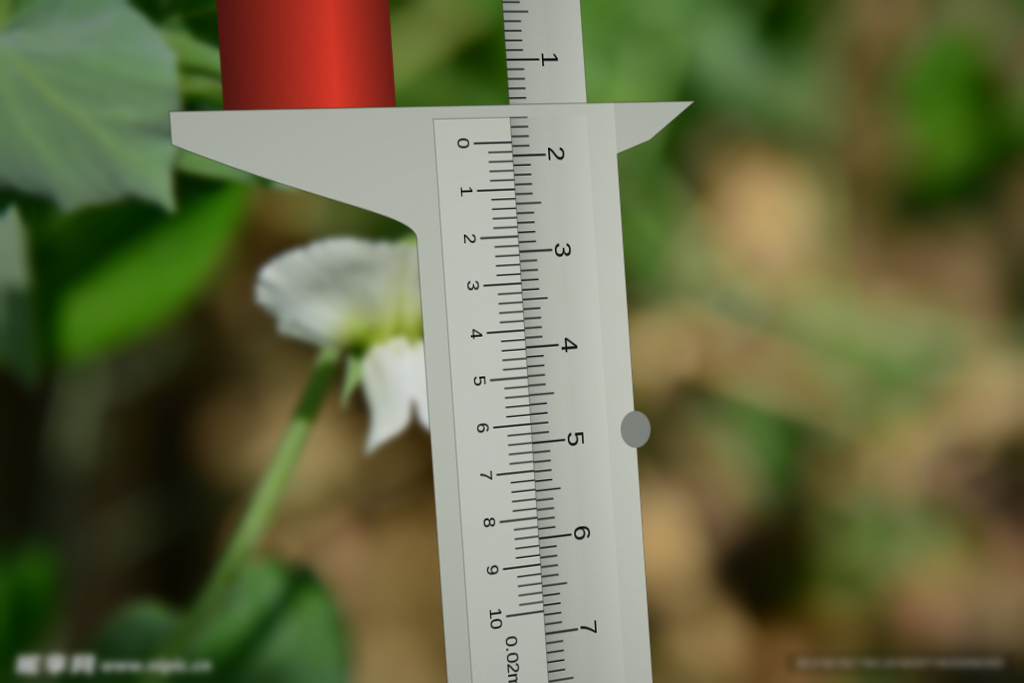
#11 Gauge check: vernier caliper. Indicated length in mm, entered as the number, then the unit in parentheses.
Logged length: 18.6 (mm)
